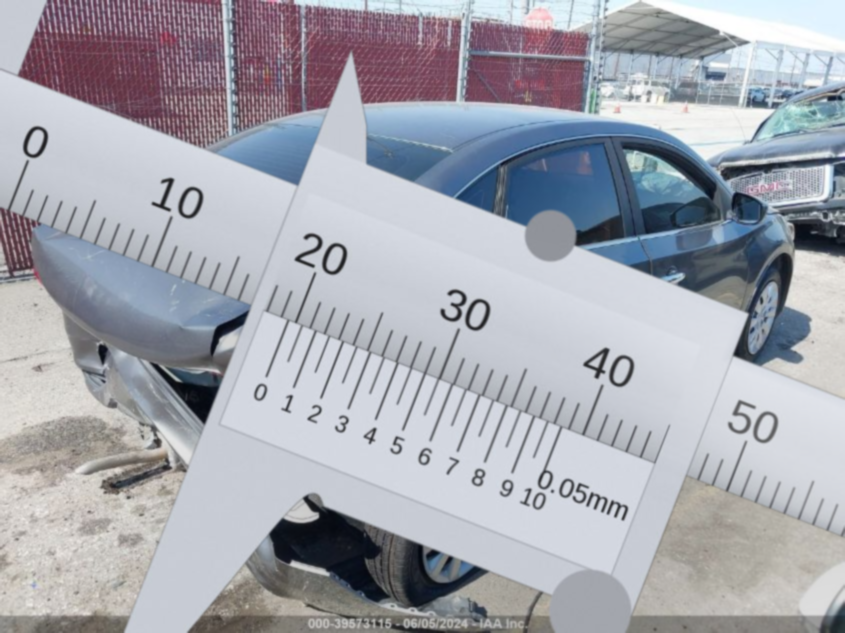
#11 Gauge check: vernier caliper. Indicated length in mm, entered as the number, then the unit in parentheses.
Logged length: 19.5 (mm)
